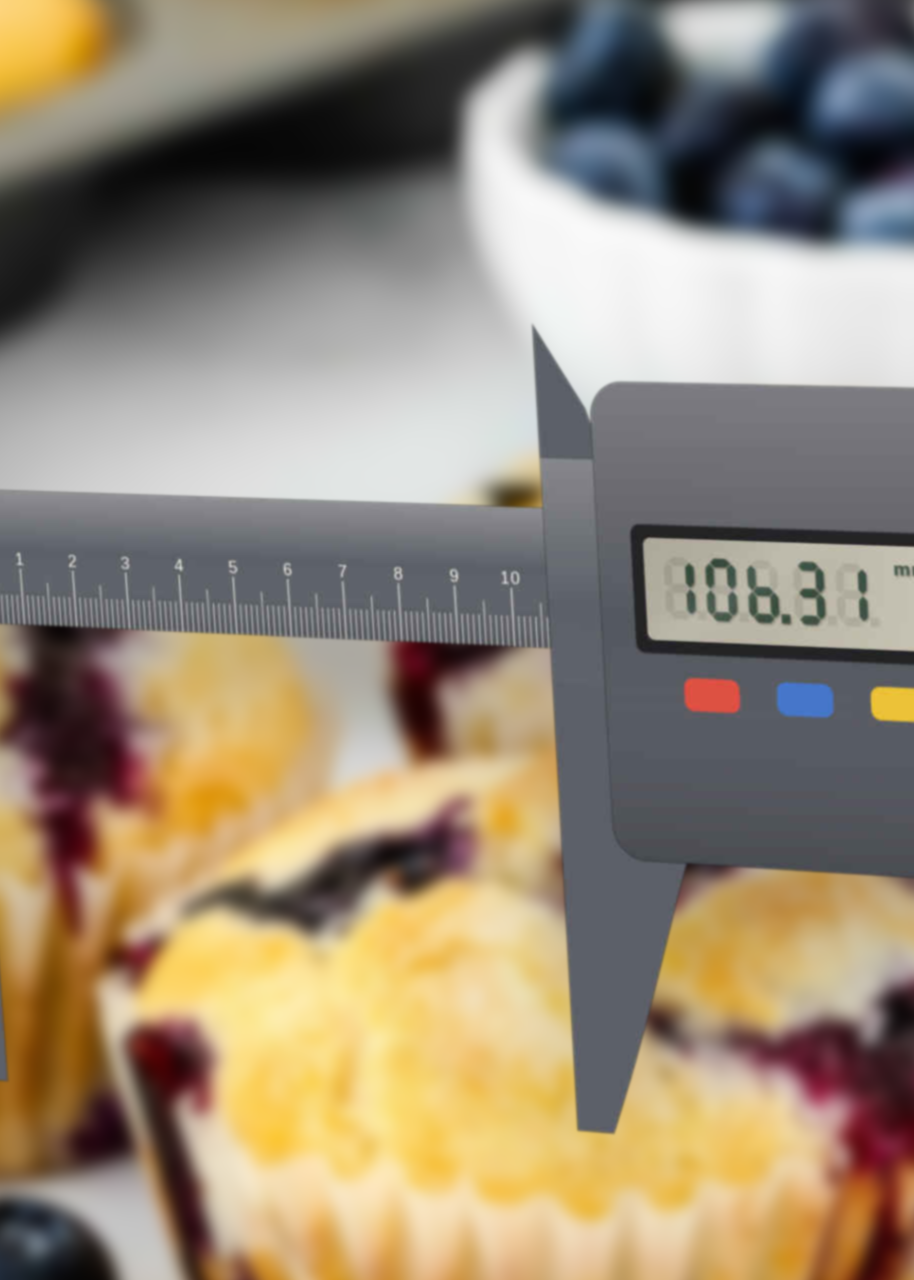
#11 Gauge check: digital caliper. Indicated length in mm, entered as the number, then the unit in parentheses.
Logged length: 106.31 (mm)
